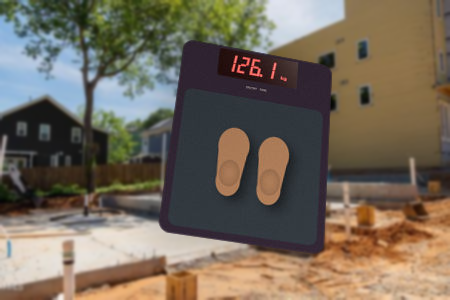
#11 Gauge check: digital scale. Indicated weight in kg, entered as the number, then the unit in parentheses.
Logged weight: 126.1 (kg)
